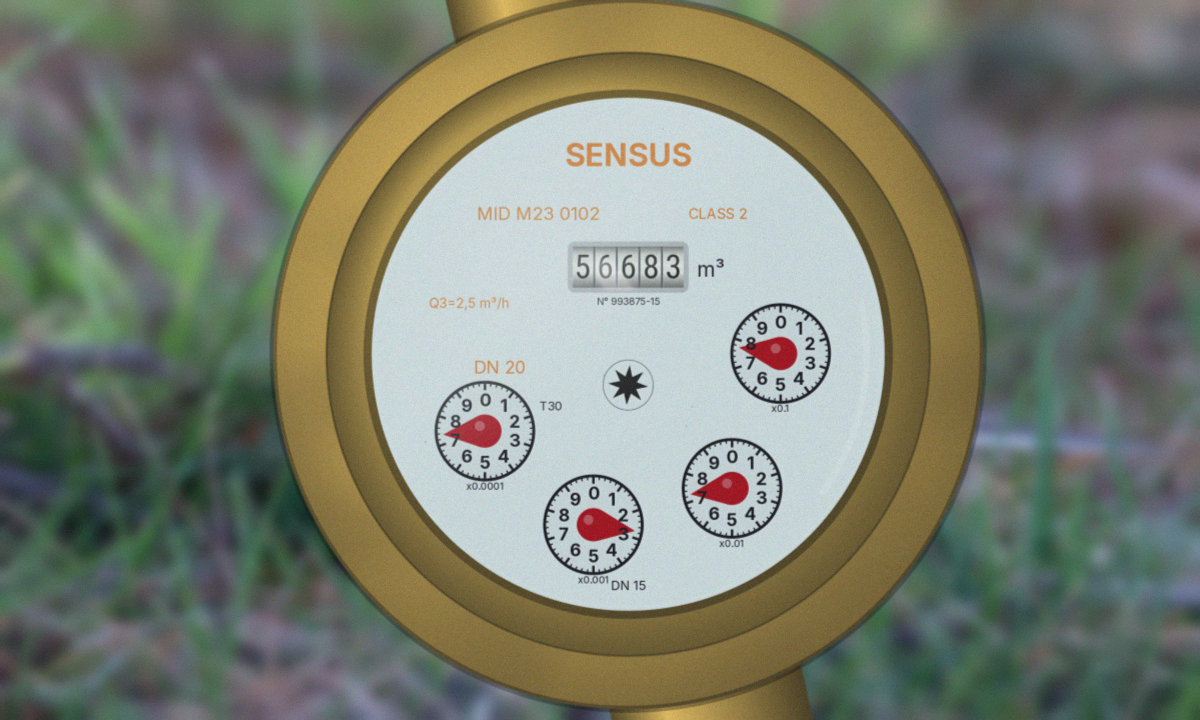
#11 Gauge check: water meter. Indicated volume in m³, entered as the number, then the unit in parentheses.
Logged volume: 56683.7727 (m³)
